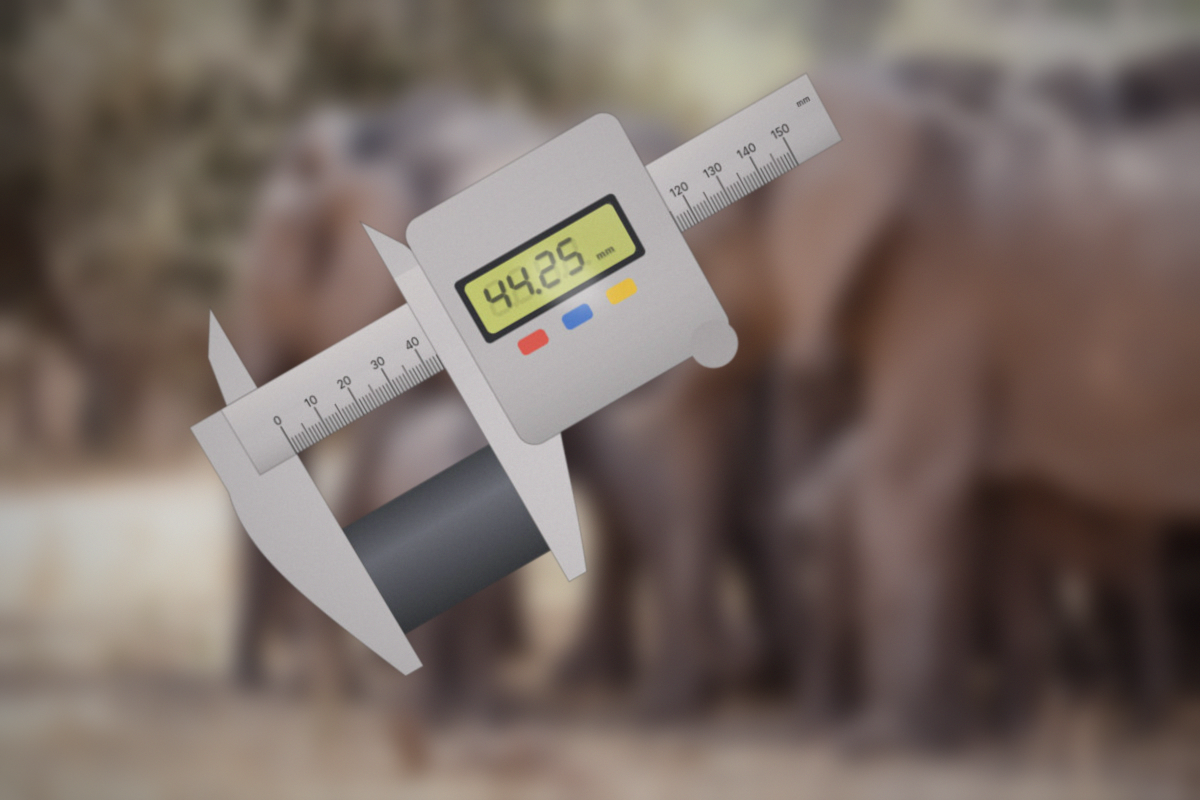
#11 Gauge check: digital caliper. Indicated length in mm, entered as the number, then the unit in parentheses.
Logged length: 44.25 (mm)
